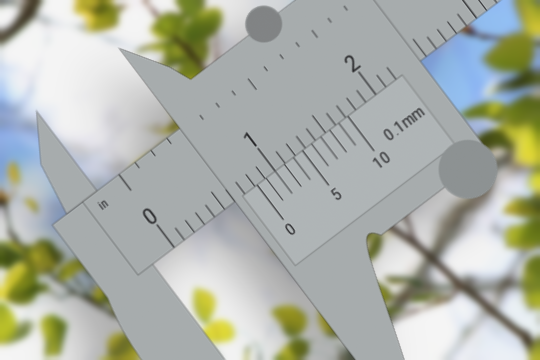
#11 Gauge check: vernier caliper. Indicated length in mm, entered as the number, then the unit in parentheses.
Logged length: 8.2 (mm)
